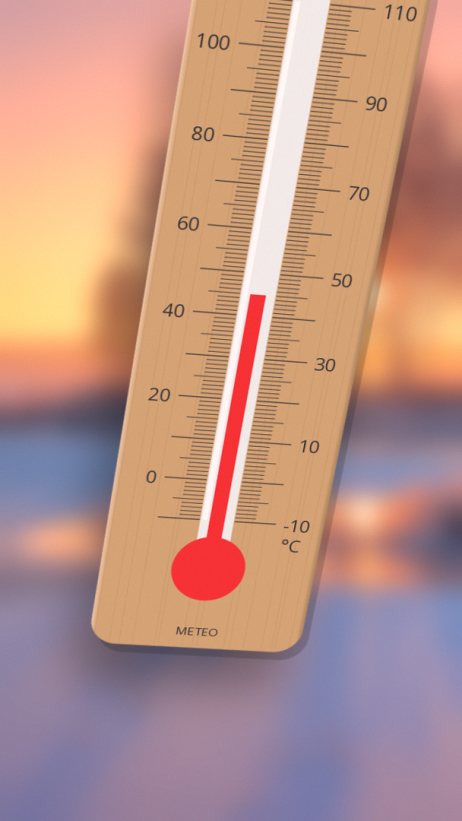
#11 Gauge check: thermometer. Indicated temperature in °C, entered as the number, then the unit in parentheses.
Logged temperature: 45 (°C)
